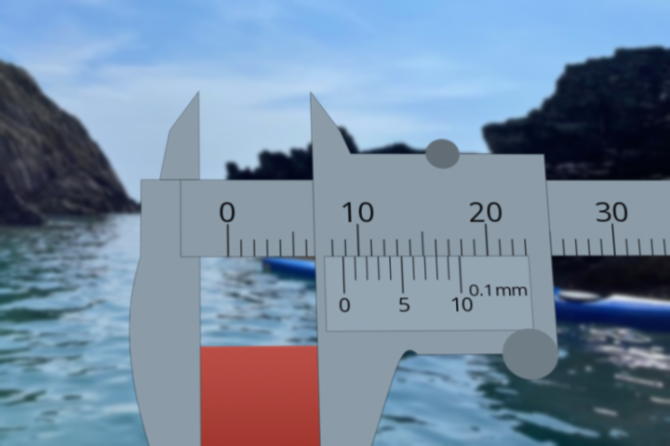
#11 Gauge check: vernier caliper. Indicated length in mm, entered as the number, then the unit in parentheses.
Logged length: 8.8 (mm)
